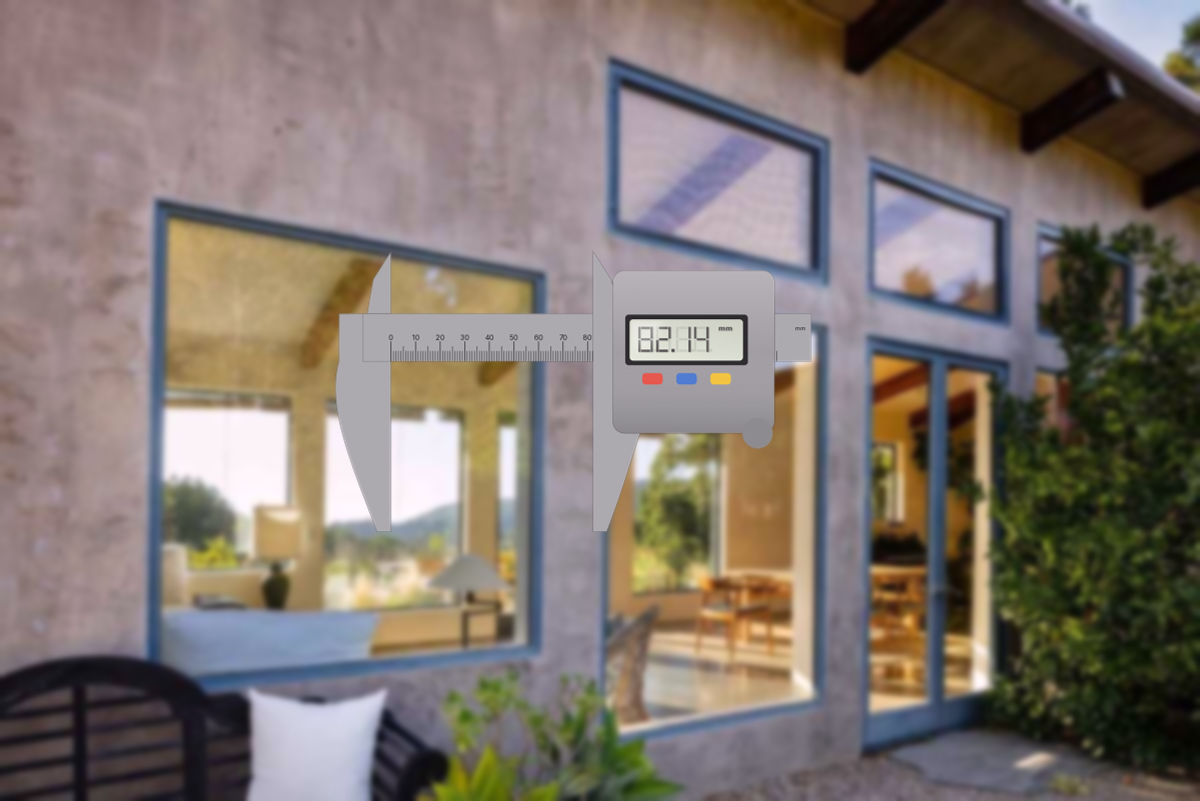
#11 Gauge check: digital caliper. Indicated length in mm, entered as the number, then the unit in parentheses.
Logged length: 82.14 (mm)
